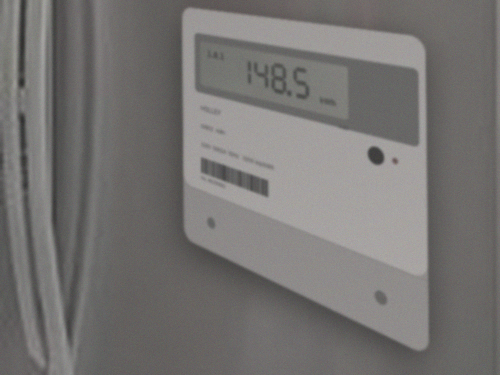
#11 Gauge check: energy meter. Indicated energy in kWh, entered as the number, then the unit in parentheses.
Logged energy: 148.5 (kWh)
